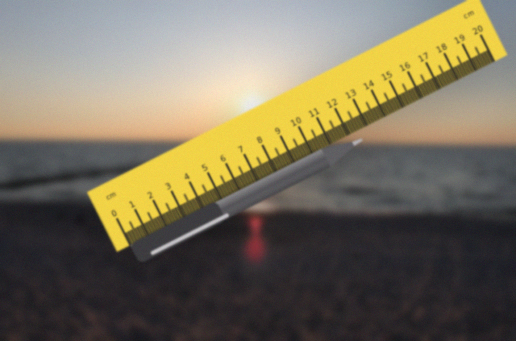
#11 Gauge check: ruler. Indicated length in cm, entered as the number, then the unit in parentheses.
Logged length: 12.5 (cm)
